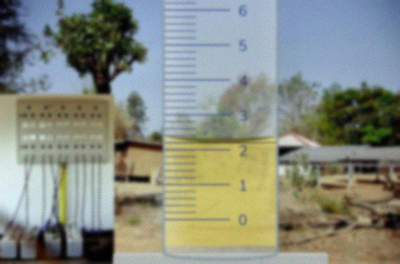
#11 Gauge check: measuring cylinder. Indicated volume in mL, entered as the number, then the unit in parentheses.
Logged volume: 2.2 (mL)
